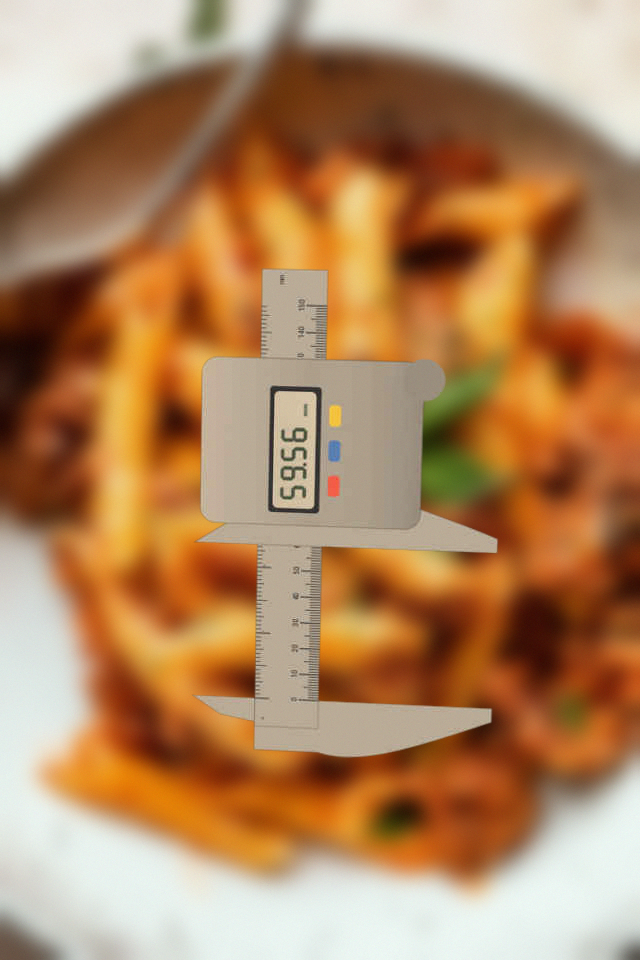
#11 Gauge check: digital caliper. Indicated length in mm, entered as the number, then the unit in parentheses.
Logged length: 59.56 (mm)
